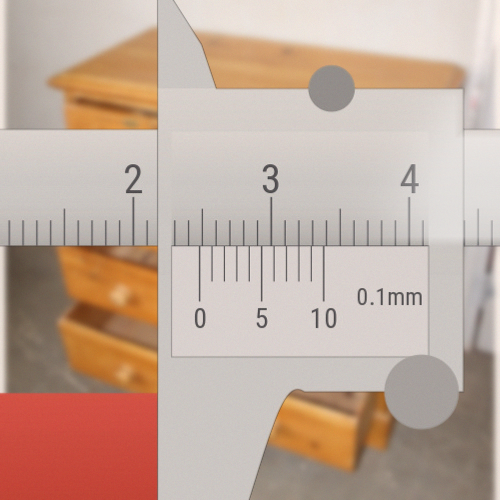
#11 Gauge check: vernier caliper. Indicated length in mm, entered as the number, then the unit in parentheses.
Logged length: 24.8 (mm)
